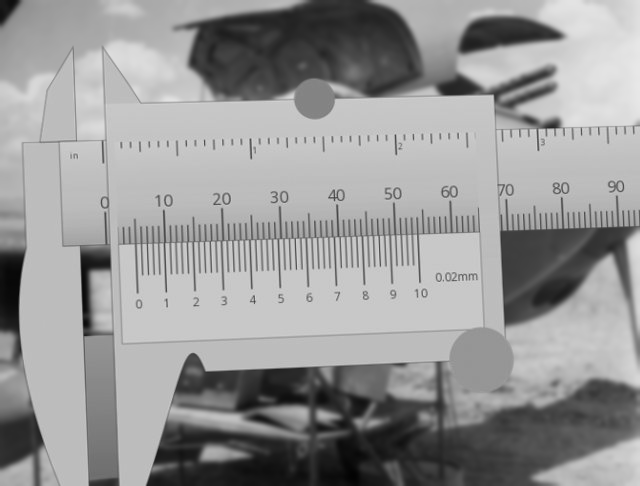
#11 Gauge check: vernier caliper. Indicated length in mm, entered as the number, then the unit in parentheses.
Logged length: 5.0 (mm)
